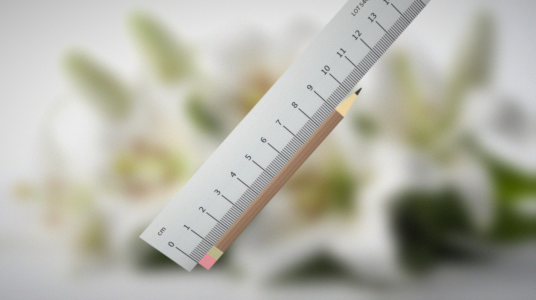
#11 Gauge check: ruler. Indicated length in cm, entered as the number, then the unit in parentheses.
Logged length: 10.5 (cm)
